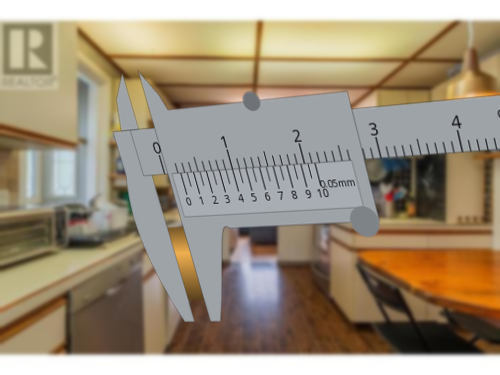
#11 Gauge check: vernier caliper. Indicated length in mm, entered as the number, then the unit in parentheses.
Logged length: 2.4 (mm)
